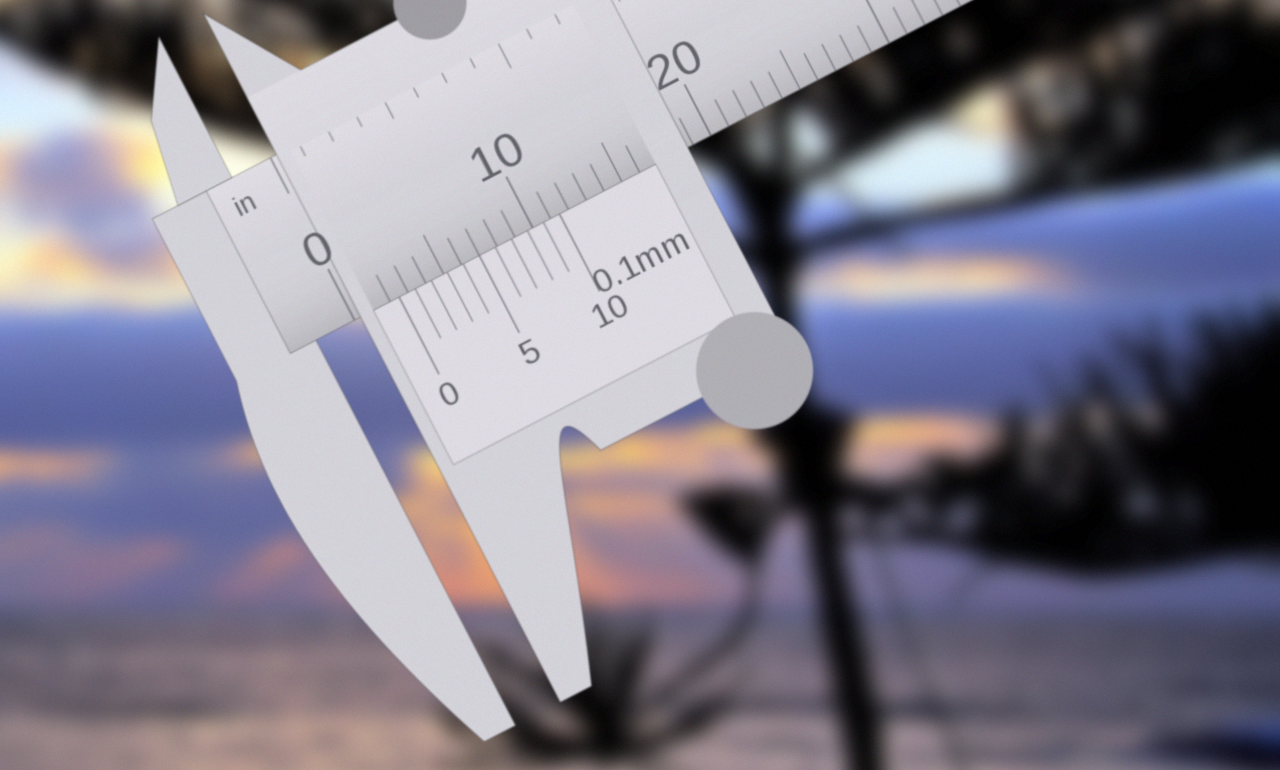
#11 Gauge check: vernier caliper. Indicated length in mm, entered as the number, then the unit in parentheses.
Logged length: 2.5 (mm)
